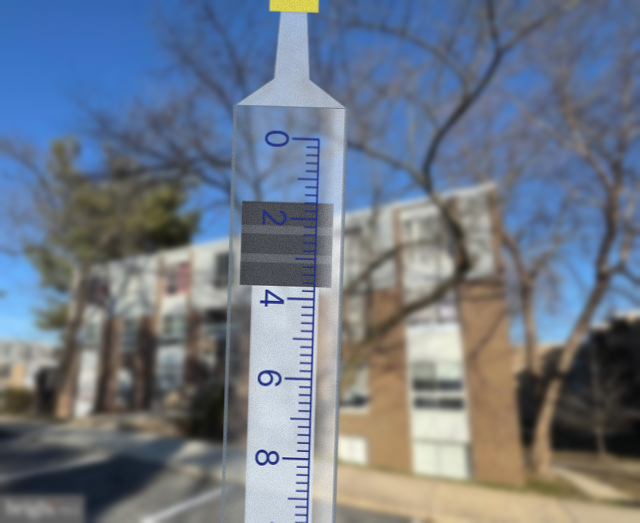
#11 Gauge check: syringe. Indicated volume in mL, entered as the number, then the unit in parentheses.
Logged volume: 1.6 (mL)
